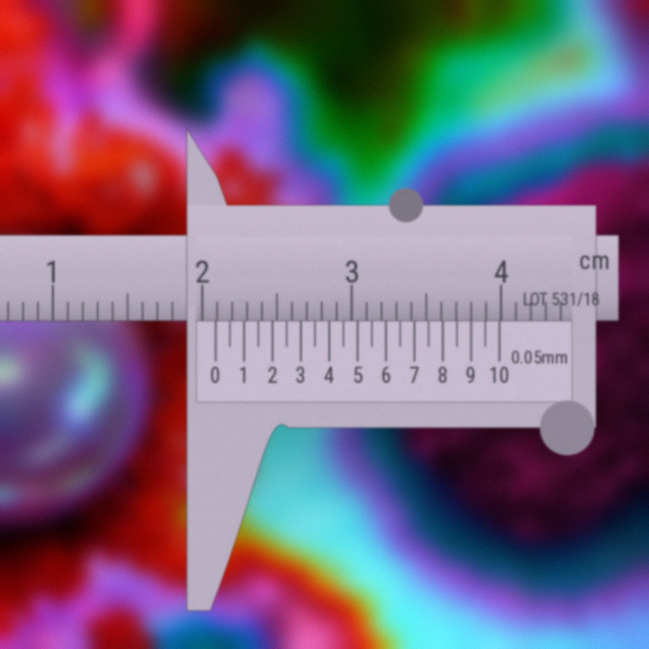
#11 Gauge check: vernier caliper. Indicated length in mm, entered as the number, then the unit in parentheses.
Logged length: 20.9 (mm)
